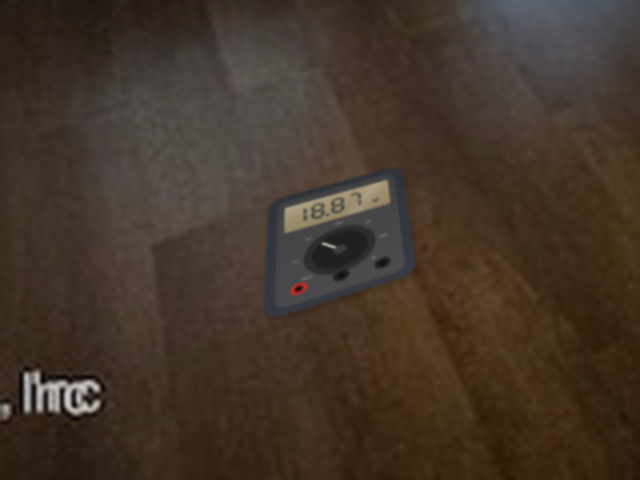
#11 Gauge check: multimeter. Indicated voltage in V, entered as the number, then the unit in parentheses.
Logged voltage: 18.87 (V)
